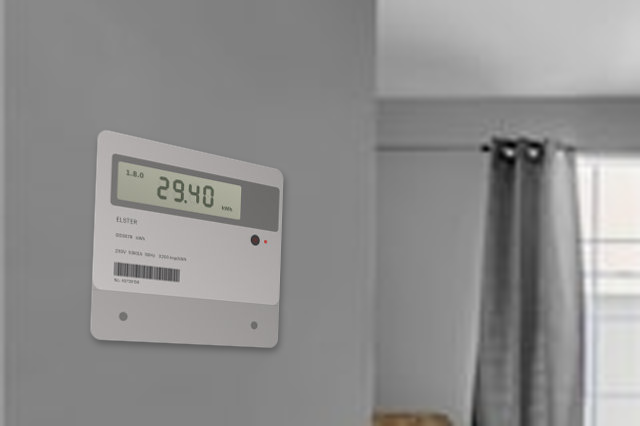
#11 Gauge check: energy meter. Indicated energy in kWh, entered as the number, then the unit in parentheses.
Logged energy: 29.40 (kWh)
